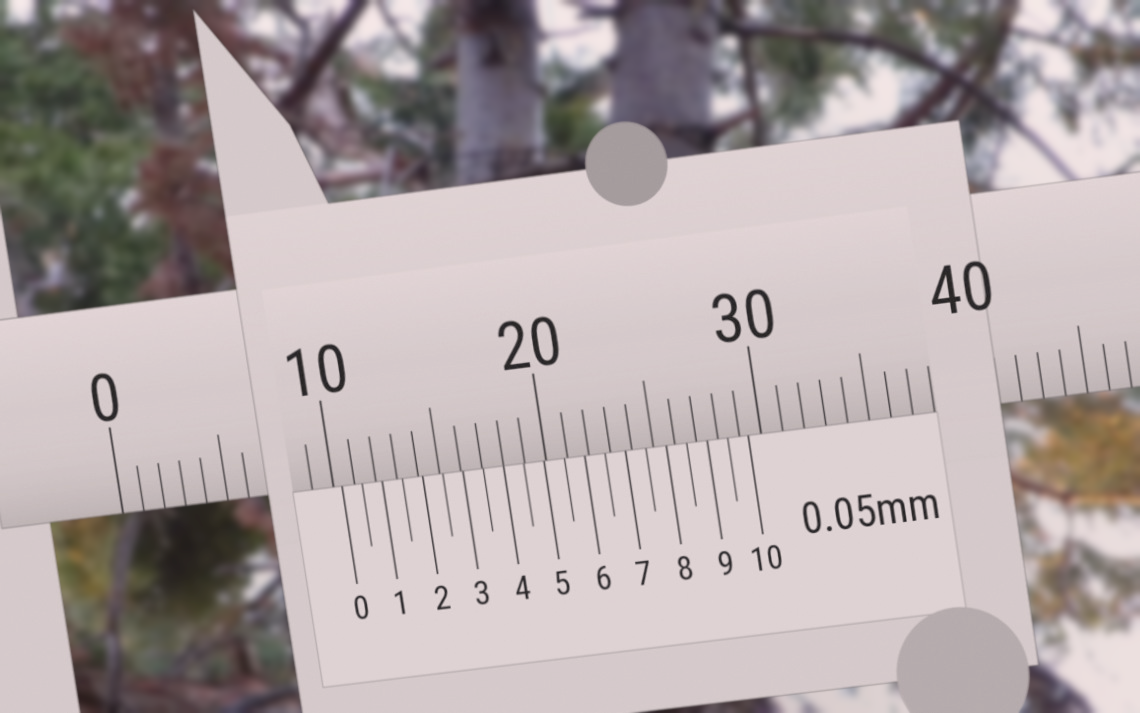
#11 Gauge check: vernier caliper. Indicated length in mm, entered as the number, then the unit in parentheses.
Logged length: 10.4 (mm)
